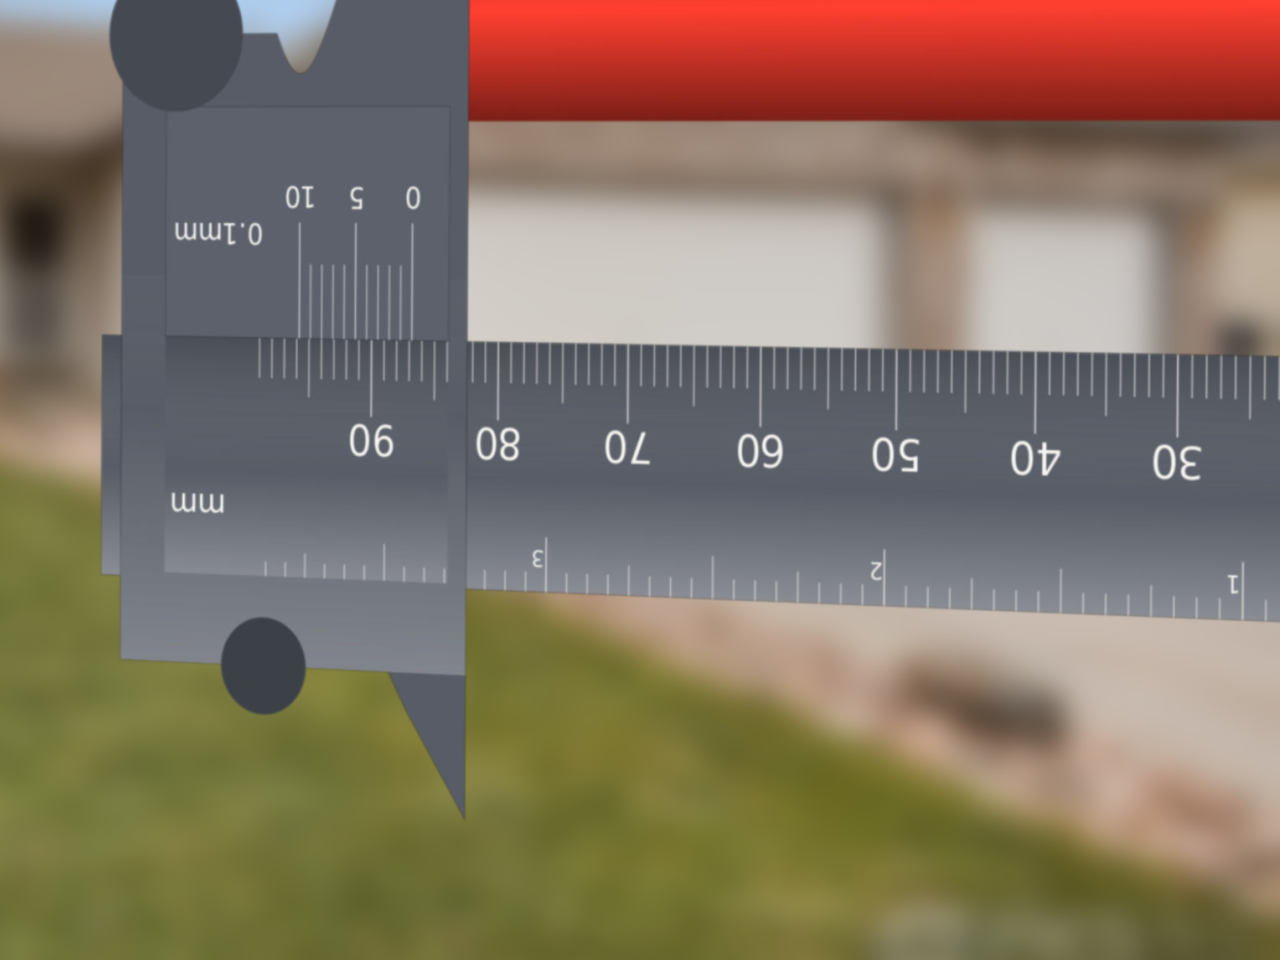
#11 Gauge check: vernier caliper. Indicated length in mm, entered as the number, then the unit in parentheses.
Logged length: 86.8 (mm)
